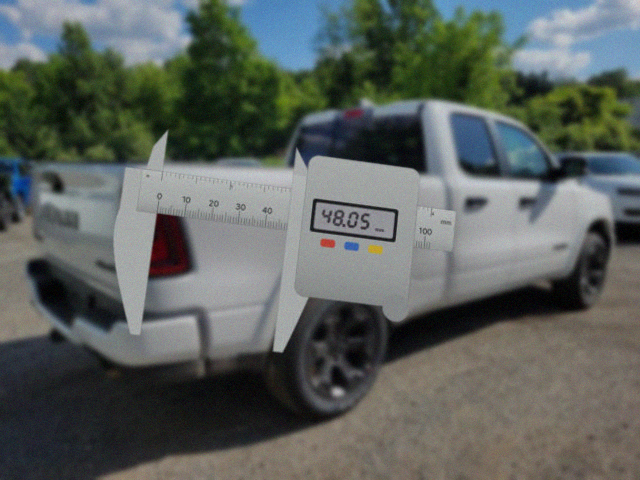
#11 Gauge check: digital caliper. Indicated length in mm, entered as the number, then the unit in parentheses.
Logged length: 48.05 (mm)
